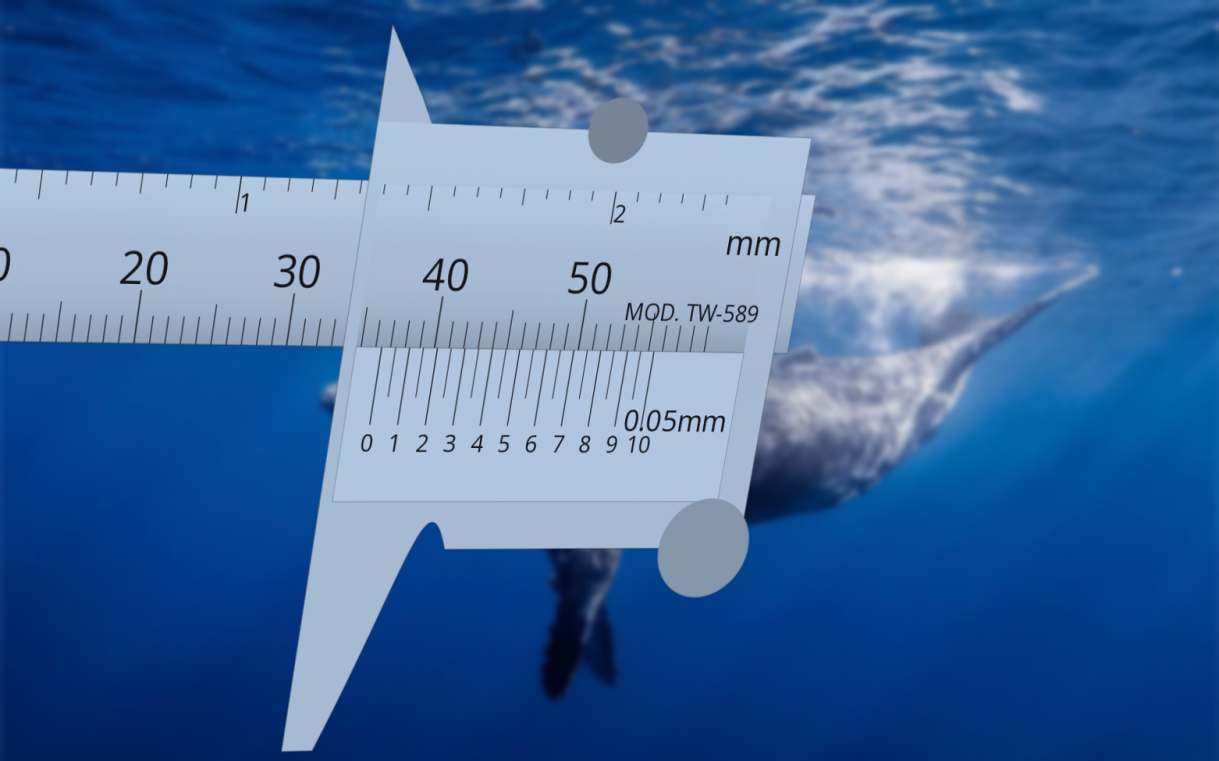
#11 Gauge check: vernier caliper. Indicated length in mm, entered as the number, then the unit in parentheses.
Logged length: 36.4 (mm)
